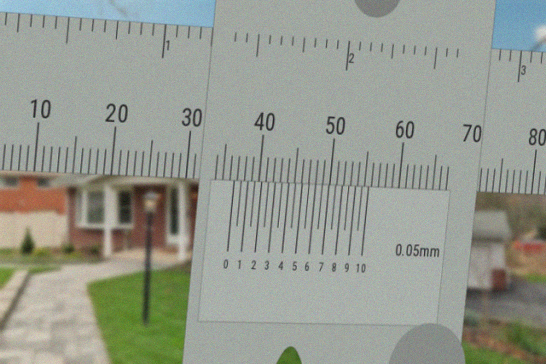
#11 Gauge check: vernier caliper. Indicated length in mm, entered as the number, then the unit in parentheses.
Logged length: 36.6 (mm)
